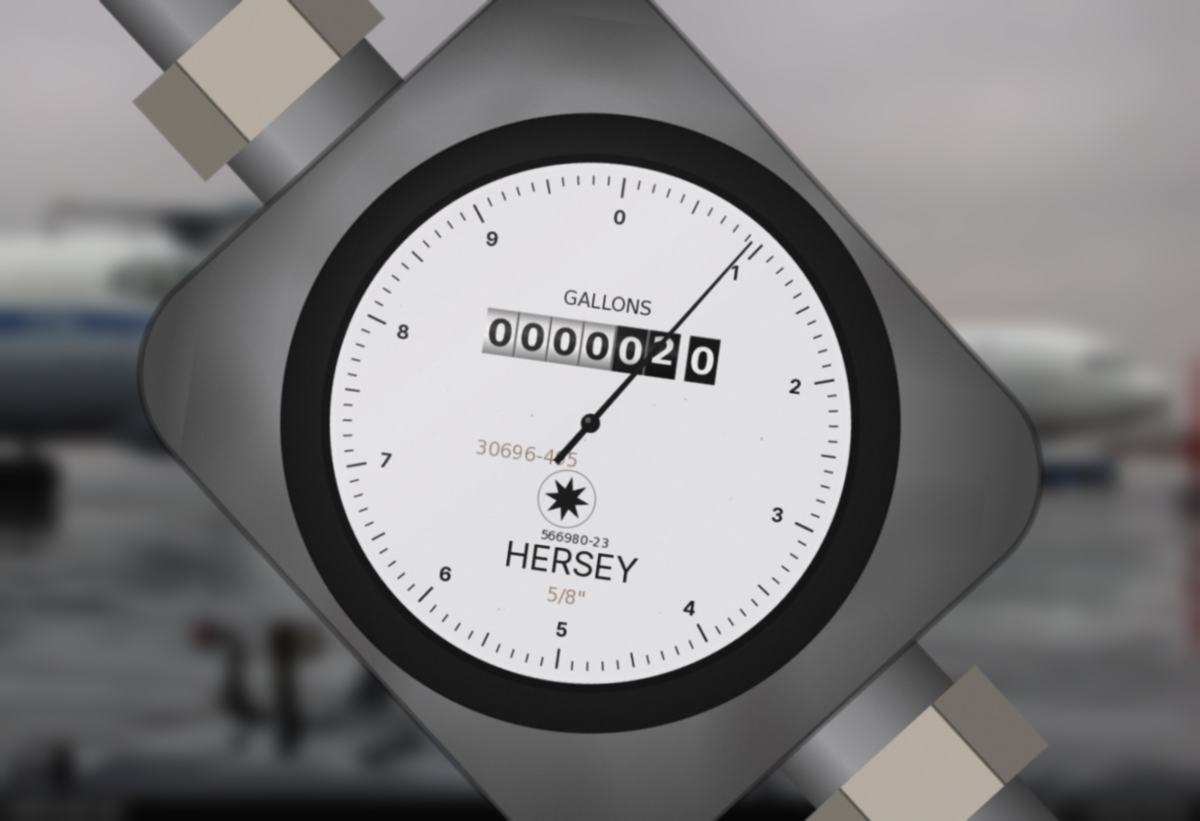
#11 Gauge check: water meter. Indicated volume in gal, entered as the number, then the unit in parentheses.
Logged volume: 20.9 (gal)
